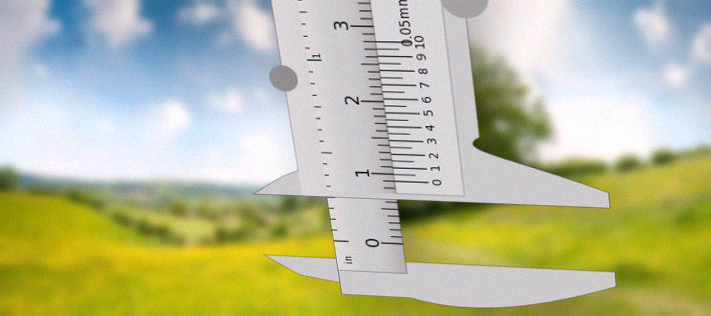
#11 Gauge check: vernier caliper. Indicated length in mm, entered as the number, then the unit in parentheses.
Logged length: 9.0 (mm)
